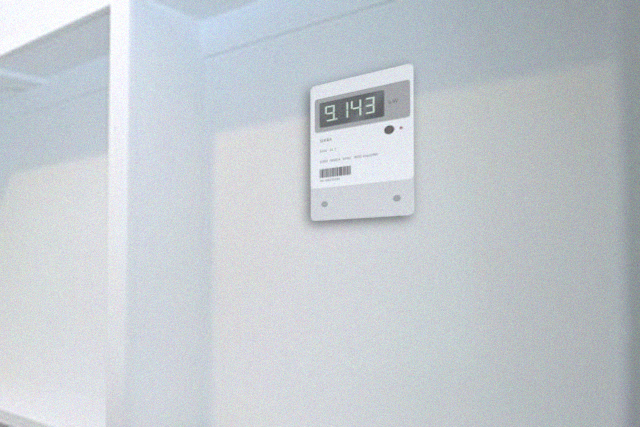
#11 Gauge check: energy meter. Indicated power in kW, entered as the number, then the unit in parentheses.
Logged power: 9.143 (kW)
